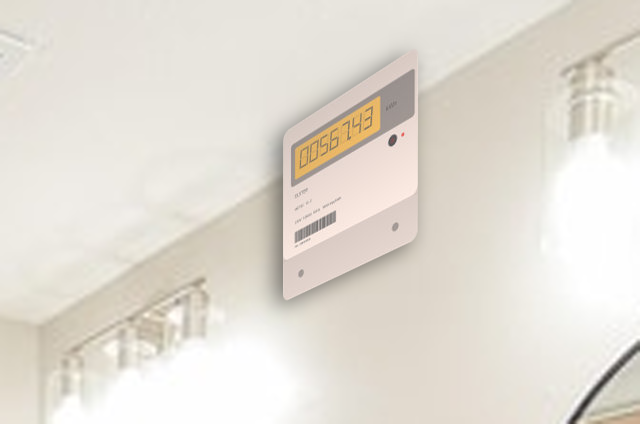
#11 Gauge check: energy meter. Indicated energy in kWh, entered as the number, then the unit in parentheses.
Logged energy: 567.43 (kWh)
